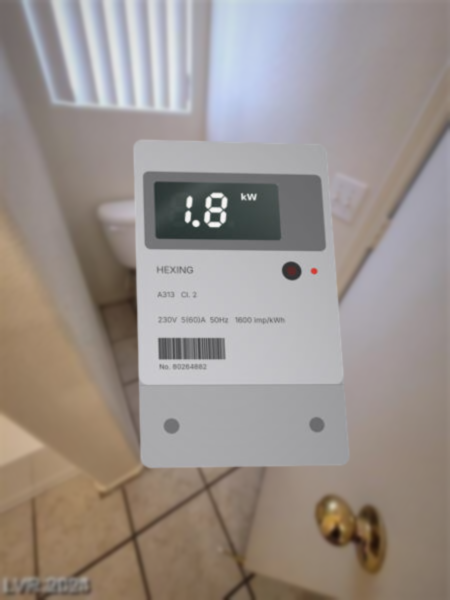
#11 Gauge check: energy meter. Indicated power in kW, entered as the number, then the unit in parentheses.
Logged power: 1.8 (kW)
